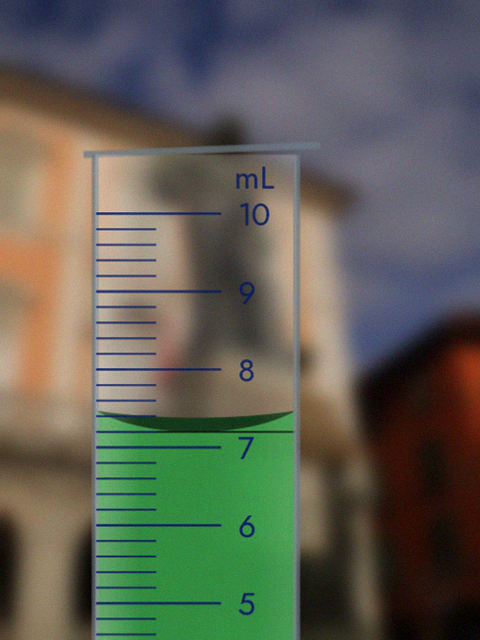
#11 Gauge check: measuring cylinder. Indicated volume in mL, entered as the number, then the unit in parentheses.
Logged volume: 7.2 (mL)
